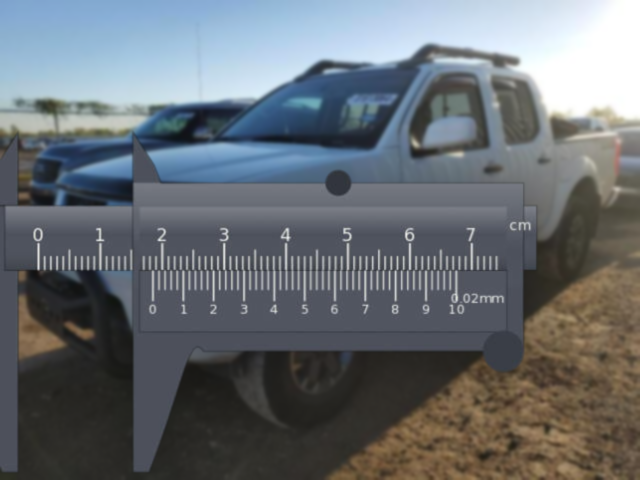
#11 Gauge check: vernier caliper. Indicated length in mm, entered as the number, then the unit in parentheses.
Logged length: 18.5 (mm)
